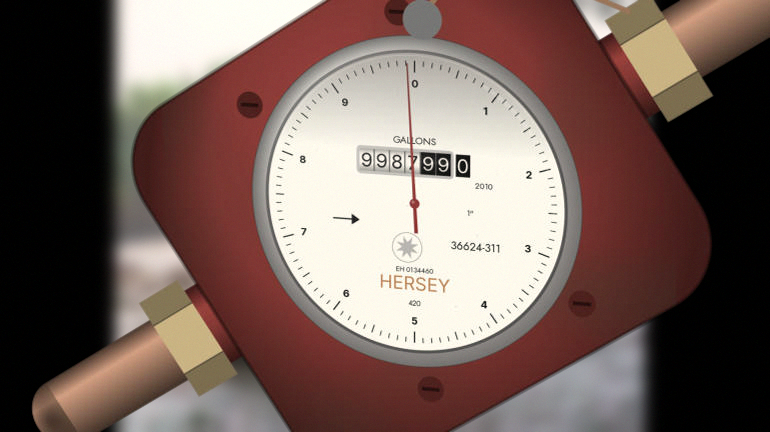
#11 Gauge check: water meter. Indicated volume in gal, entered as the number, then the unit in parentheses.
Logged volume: 9987989.9 (gal)
